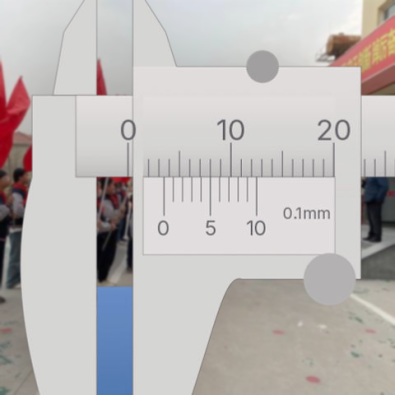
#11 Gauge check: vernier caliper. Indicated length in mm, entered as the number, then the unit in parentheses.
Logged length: 3.5 (mm)
